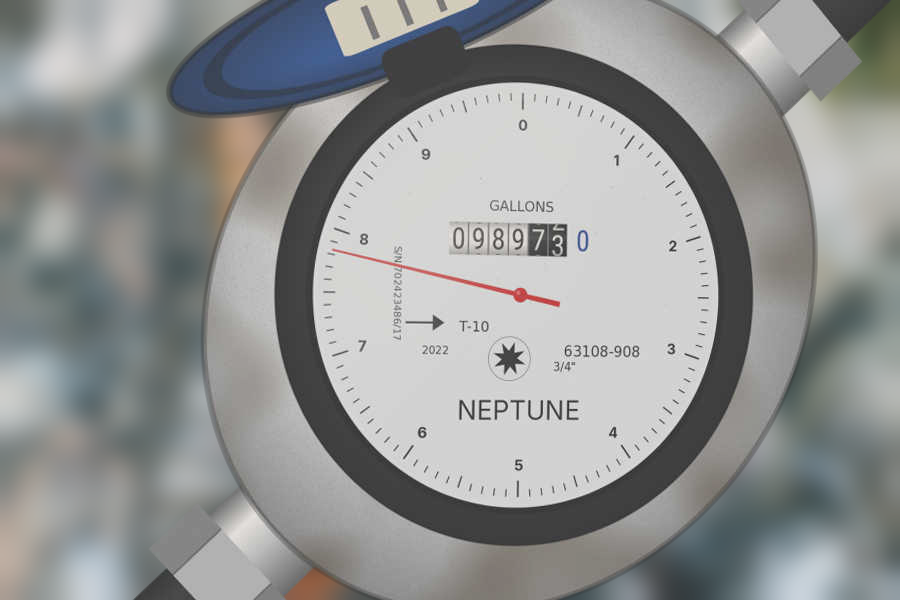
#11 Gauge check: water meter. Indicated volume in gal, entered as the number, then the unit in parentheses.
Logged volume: 989727.8 (gal)
